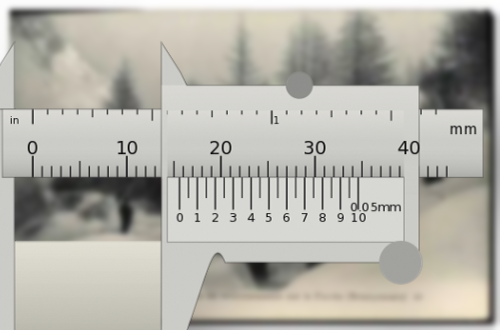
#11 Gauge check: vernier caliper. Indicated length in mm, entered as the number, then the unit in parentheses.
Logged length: 15.6 (mm)
